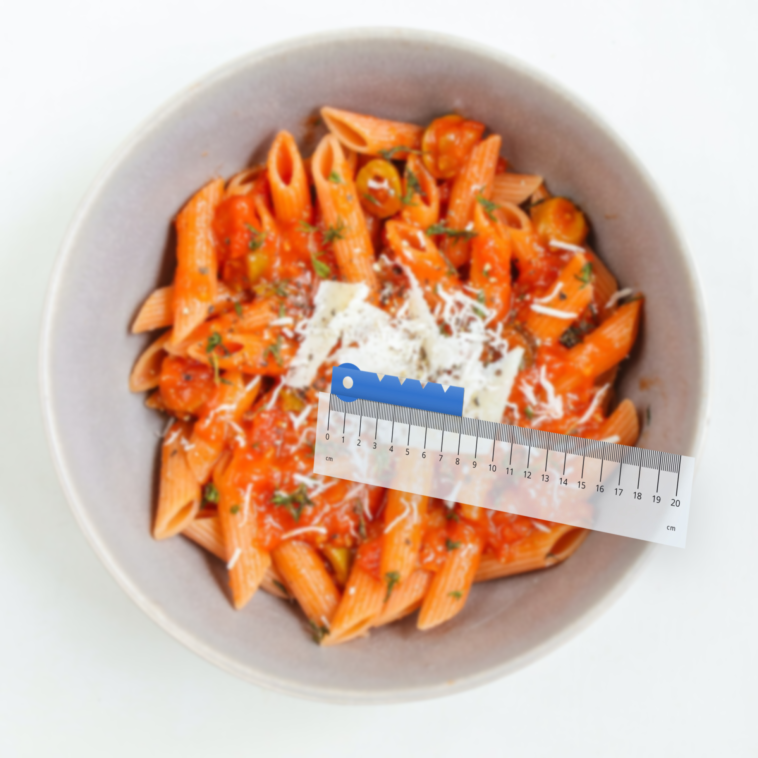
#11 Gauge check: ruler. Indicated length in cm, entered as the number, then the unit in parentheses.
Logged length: 8 (cm)
